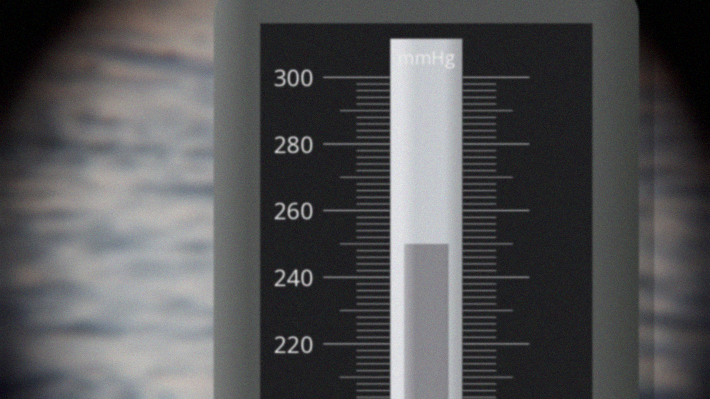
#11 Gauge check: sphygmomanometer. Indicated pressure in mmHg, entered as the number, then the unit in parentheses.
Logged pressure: 250 (mmHg)
